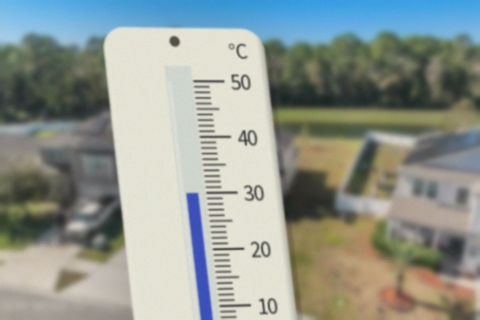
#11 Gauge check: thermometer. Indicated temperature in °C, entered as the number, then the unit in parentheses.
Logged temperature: 30 (°C)
